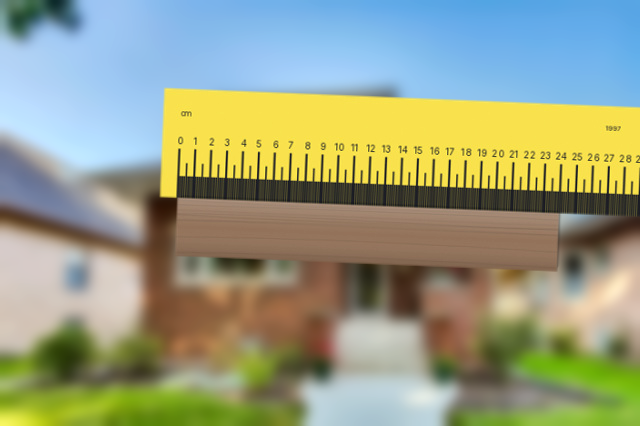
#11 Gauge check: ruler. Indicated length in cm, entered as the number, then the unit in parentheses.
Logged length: 24 (cm)
